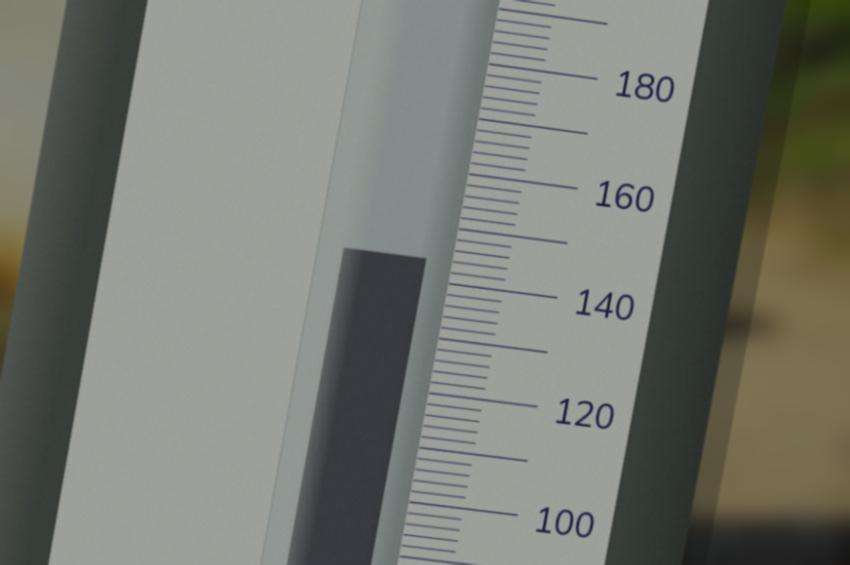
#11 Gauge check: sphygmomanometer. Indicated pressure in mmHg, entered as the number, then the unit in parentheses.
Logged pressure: 144 (mmHg)
